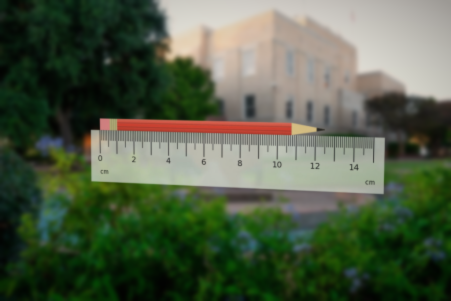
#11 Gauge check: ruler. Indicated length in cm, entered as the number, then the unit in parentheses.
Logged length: 12.5 (cm)
